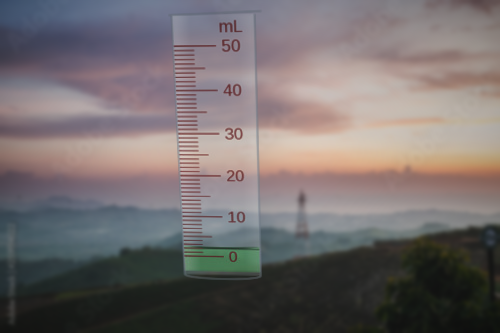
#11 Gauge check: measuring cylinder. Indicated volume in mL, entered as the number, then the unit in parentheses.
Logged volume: 2 (mL)
